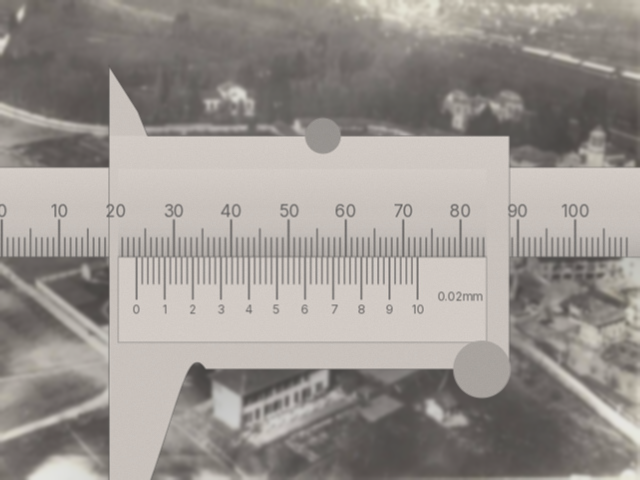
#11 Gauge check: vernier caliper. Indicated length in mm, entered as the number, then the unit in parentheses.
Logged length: 23.5 (mm)
